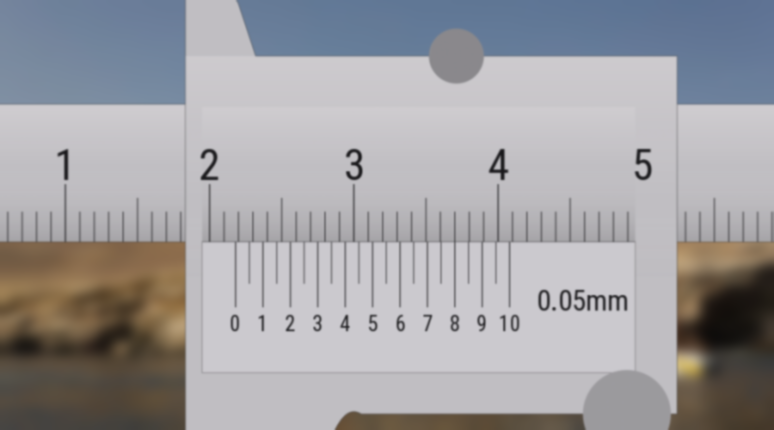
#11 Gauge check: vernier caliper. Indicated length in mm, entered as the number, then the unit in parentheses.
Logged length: 21.8 (mm)
